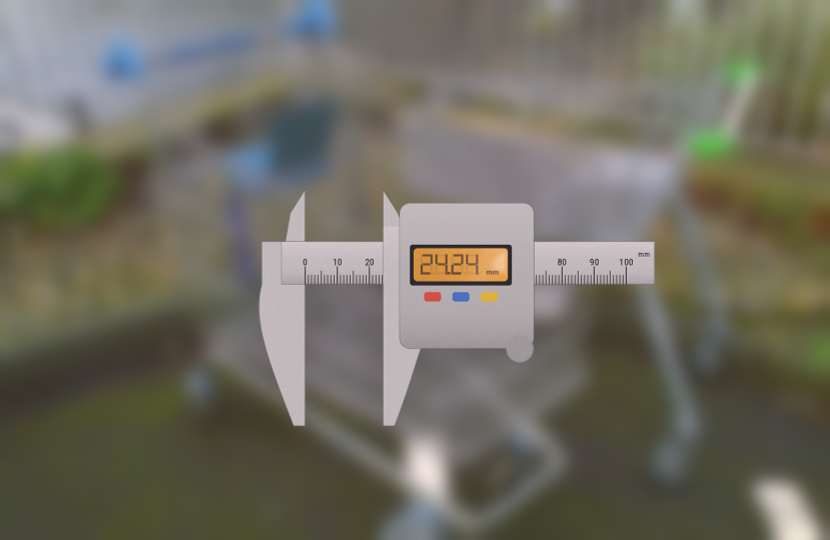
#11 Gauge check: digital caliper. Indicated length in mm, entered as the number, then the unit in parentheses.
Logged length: 24.24 (mm)
